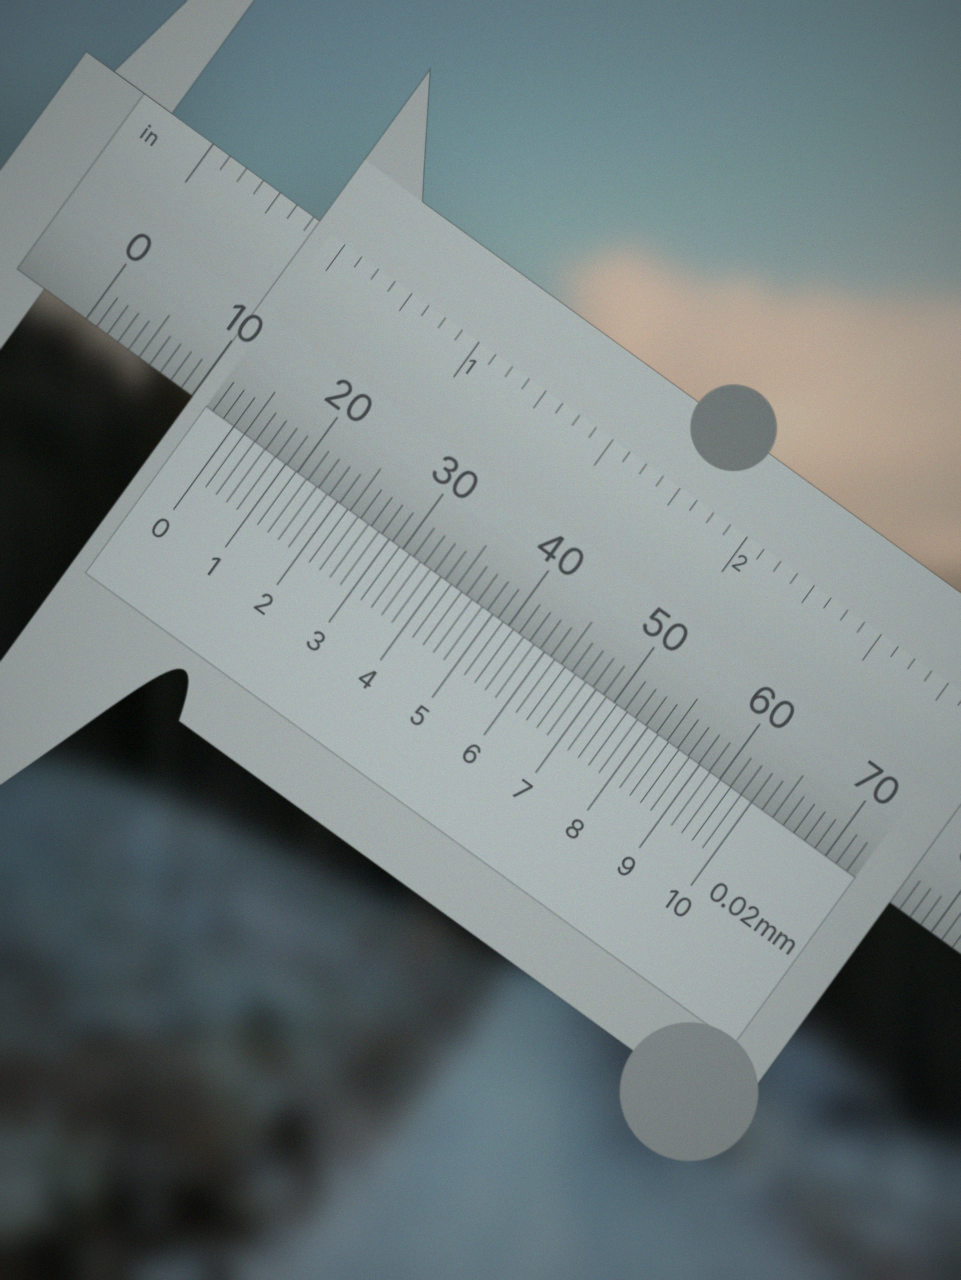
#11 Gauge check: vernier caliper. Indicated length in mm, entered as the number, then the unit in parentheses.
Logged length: 14.0 (mm)
